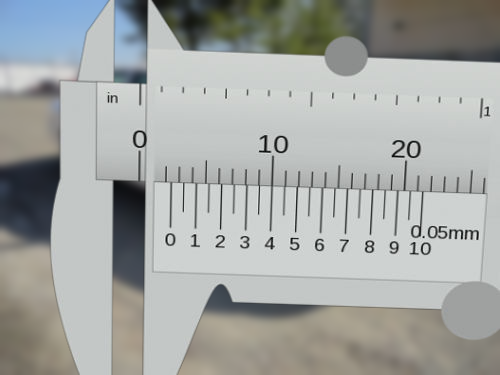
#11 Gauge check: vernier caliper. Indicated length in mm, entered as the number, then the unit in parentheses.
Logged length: 2.4 (mm)
